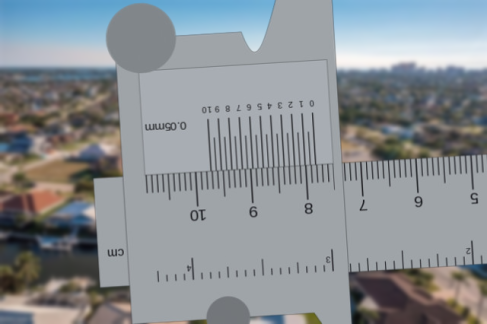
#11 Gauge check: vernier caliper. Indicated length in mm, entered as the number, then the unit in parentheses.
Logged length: 78.2 (mm)
